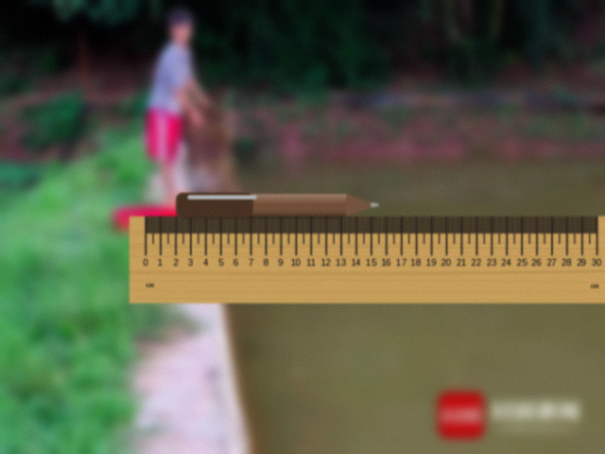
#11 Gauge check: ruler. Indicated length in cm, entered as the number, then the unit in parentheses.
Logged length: 13.5 (cm)
